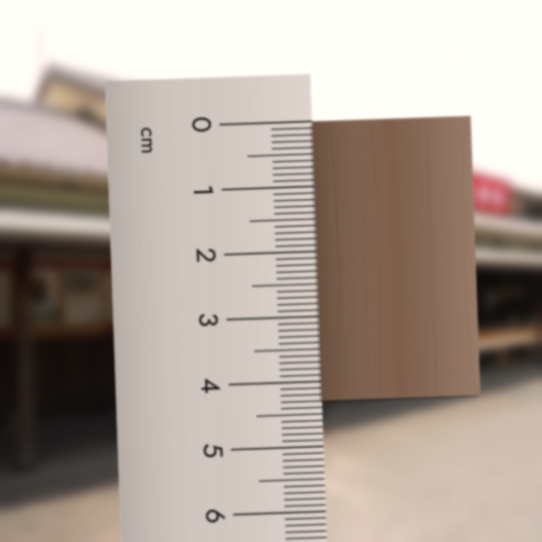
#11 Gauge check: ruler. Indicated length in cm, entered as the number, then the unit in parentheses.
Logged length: 4.3 (cm)
